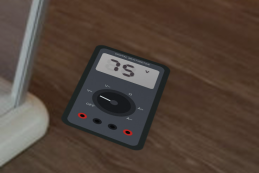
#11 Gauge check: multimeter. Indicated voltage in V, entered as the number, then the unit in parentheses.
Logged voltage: 75 (V)
